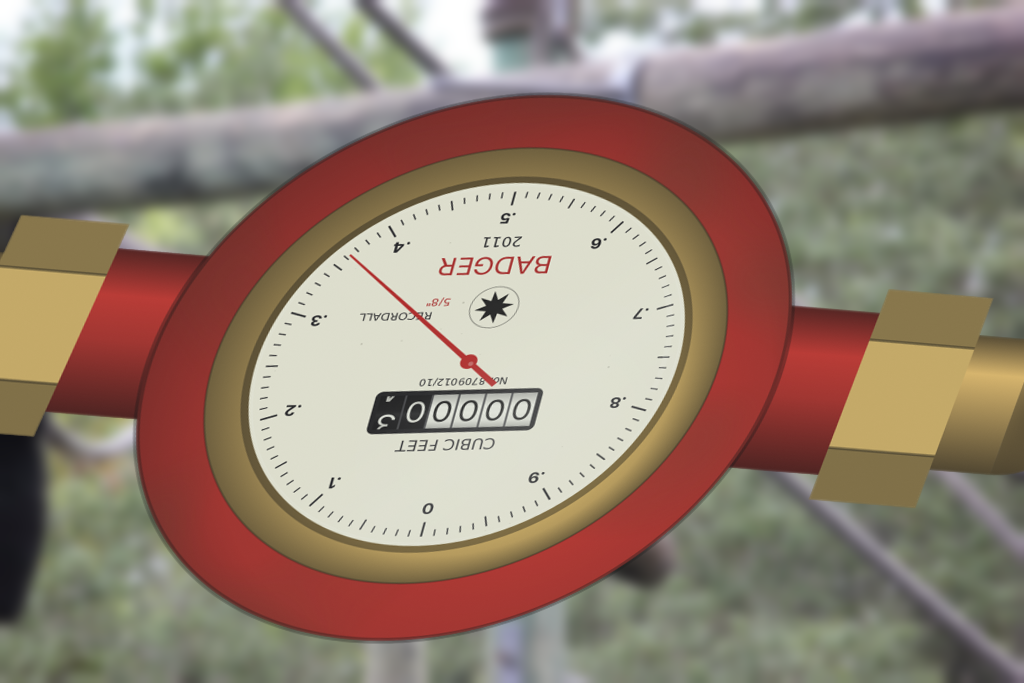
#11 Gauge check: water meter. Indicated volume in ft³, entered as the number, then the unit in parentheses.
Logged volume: 3.36 (ft³)
